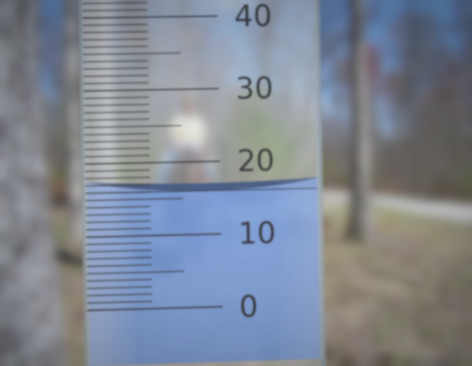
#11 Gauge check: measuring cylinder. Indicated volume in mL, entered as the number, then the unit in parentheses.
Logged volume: 16 (mL)
